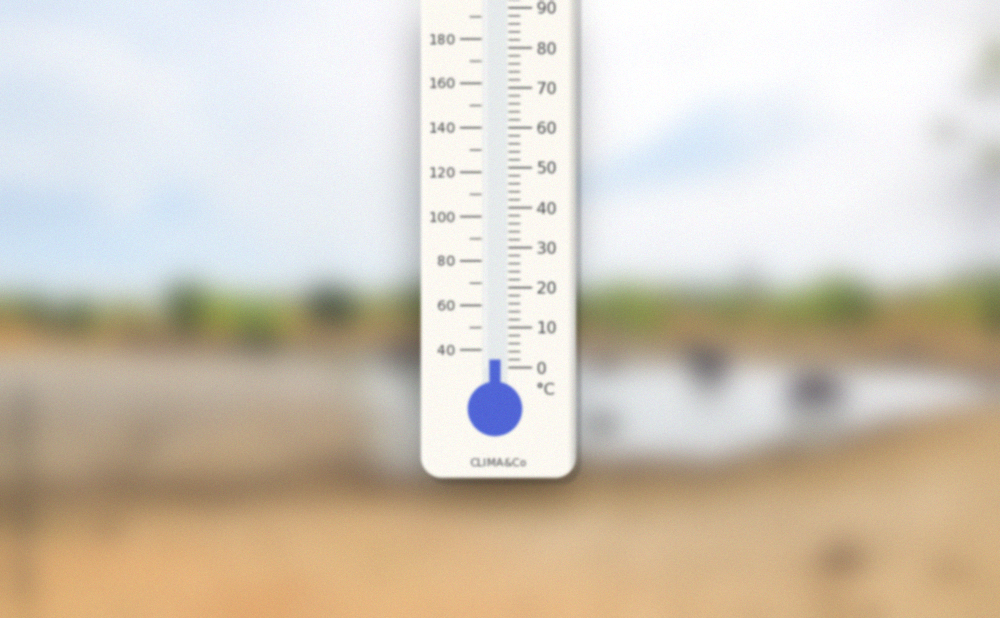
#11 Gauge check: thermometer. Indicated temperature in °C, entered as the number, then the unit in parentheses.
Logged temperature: 2 (°C)
